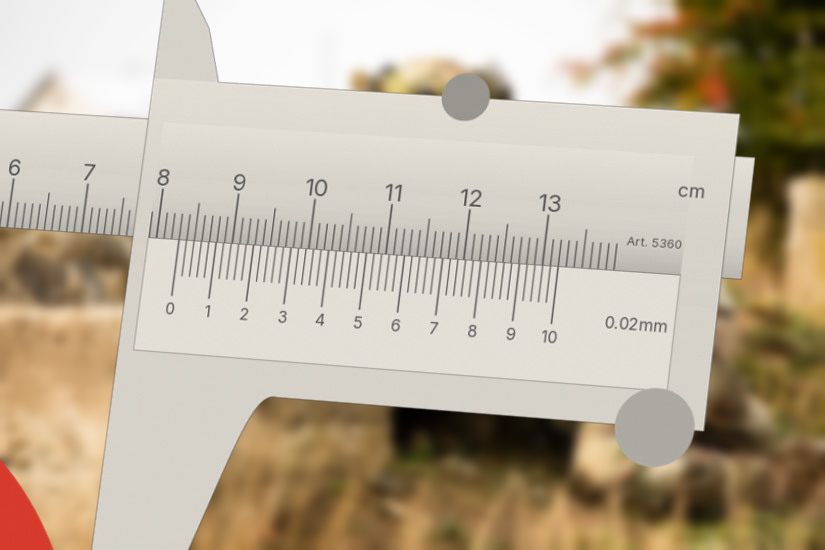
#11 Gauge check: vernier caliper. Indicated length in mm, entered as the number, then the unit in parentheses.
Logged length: 83.0 (mm)
